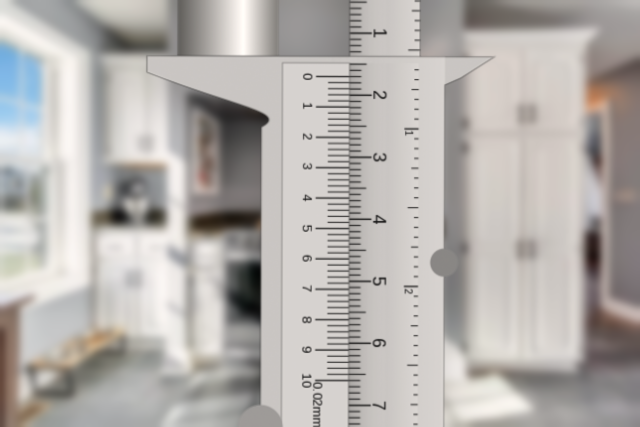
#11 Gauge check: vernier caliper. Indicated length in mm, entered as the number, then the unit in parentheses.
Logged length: 17.0 (mm)
